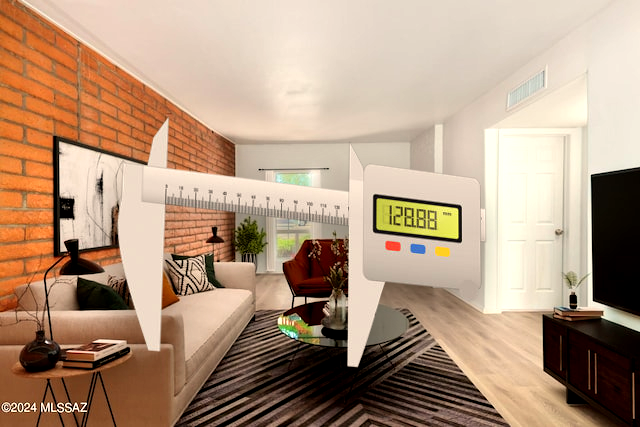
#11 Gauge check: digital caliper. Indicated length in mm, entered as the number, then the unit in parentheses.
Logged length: 128.88 (mm)
